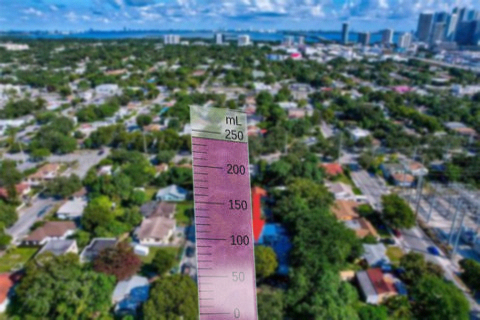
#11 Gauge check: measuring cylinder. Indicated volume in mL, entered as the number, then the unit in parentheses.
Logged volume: 240 (mL)
